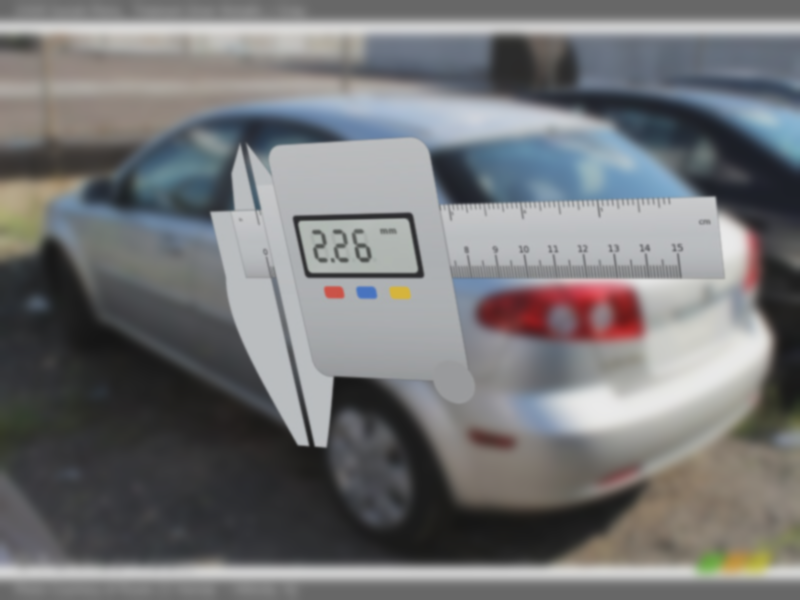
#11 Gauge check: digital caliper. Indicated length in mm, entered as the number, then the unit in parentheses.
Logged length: 2.26 (mm)
